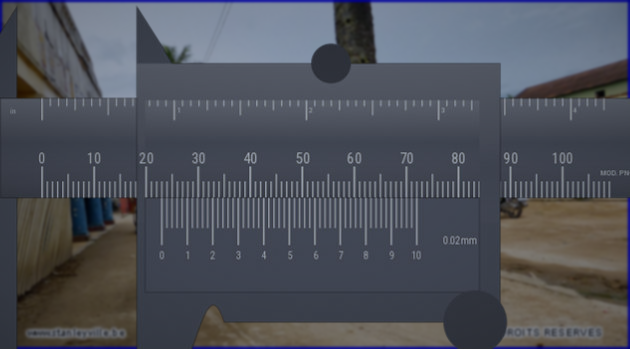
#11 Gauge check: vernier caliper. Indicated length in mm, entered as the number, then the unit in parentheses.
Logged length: 23.0 (mm)
